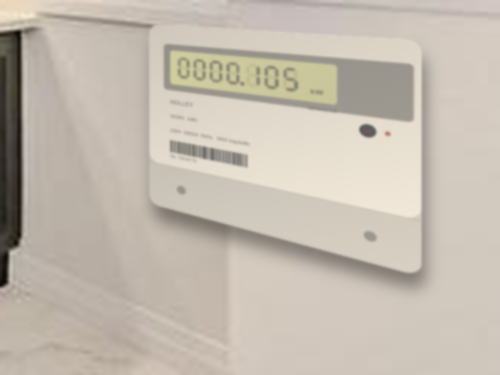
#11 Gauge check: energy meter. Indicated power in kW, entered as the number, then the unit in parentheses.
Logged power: 0.105 (kW)
